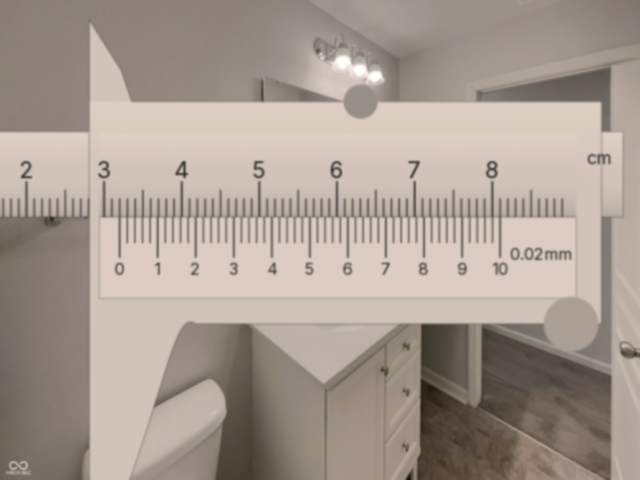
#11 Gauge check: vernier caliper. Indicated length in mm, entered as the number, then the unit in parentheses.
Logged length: 32.0 (mm)
